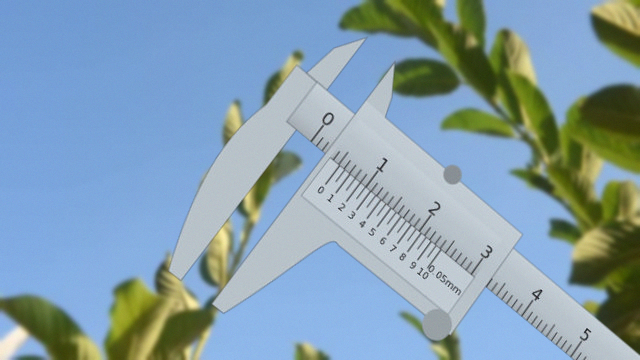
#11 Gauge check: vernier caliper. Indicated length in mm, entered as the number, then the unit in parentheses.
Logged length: 5.2 (mm)
